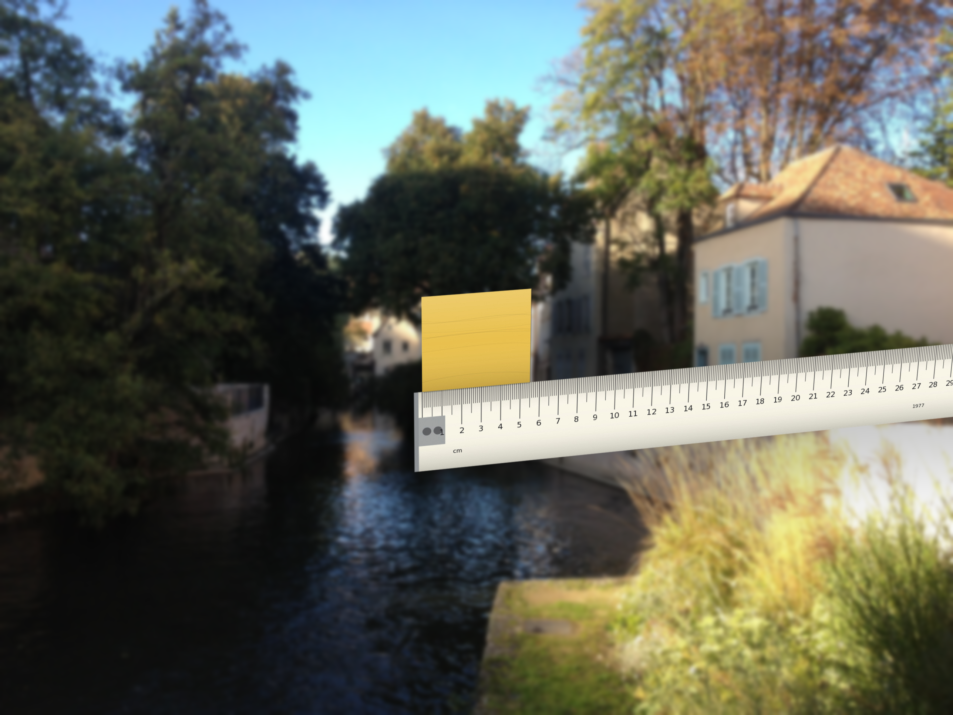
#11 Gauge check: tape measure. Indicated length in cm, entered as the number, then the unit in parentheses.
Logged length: 5.5 (cm)
